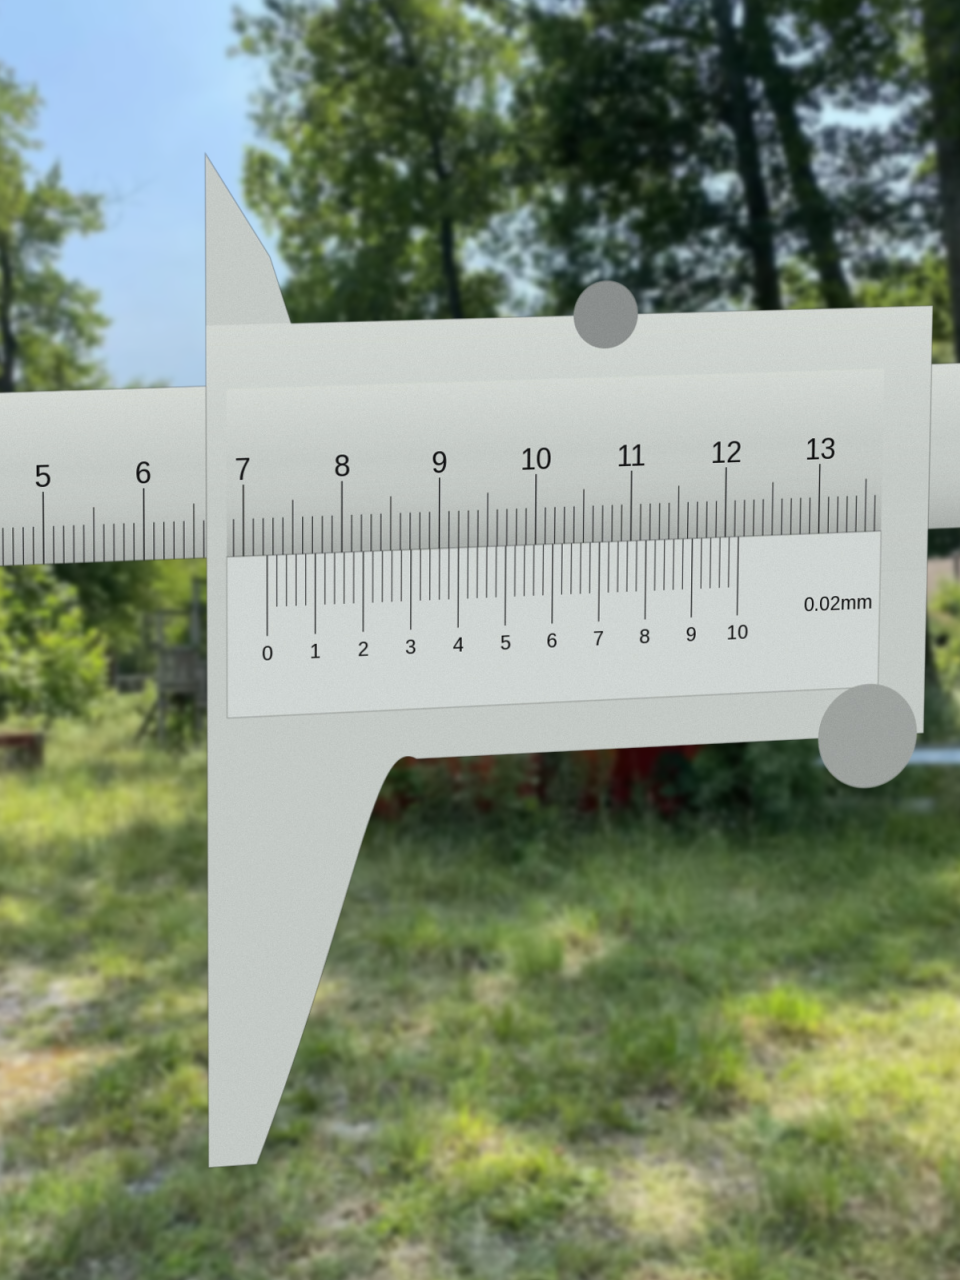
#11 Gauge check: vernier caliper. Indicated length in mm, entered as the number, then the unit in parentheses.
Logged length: 72.4 (mm)
